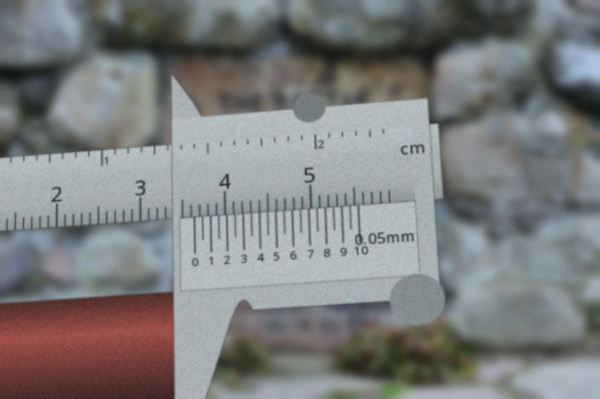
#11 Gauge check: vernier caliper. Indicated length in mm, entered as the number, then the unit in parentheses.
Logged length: 36.4 (mm)
